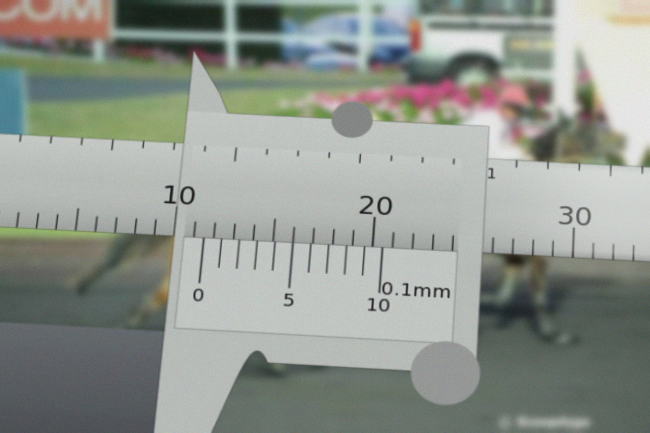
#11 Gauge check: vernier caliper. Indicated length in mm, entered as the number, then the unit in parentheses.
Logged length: 11.5 (mm)
